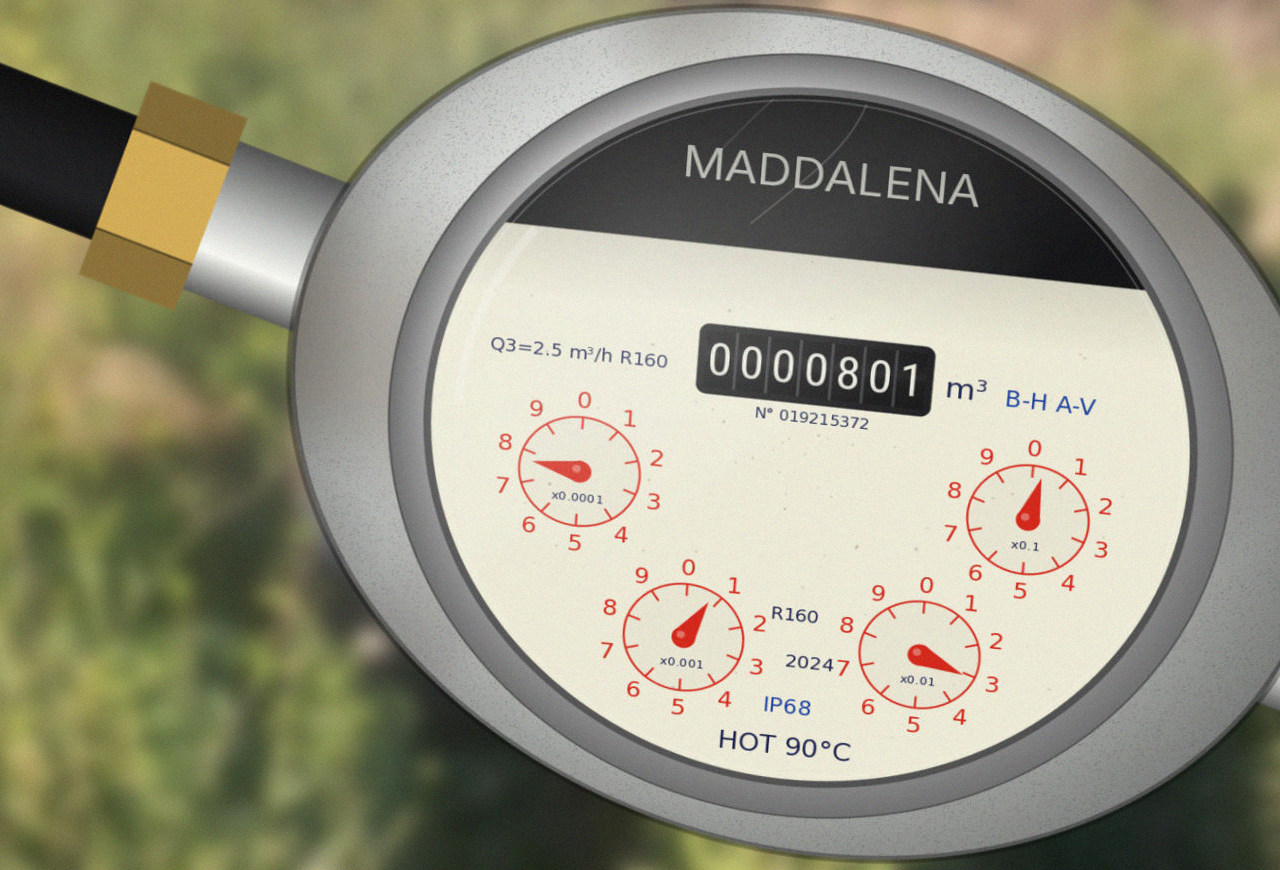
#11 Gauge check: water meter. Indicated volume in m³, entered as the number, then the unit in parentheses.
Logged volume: 801.0307 (m³)
